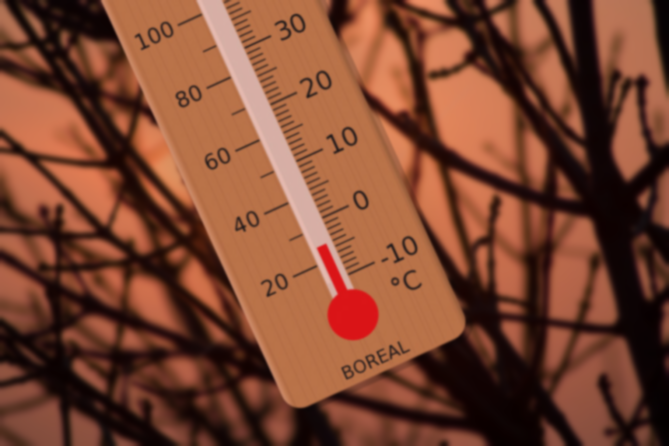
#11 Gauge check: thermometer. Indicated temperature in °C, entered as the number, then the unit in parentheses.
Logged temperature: -4 (°C)
